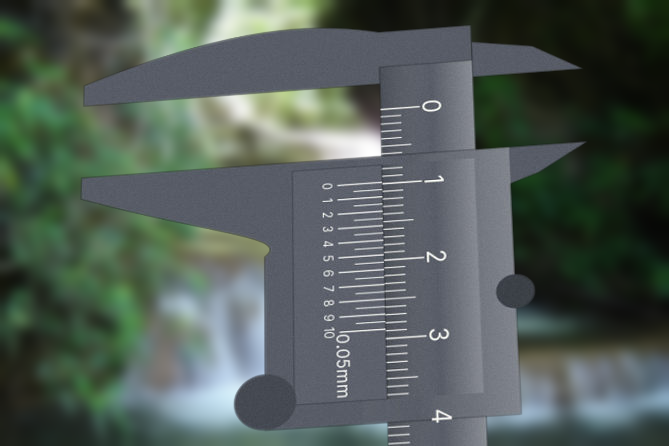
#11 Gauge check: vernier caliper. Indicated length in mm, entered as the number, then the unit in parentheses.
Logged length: 9.8 (mm)
